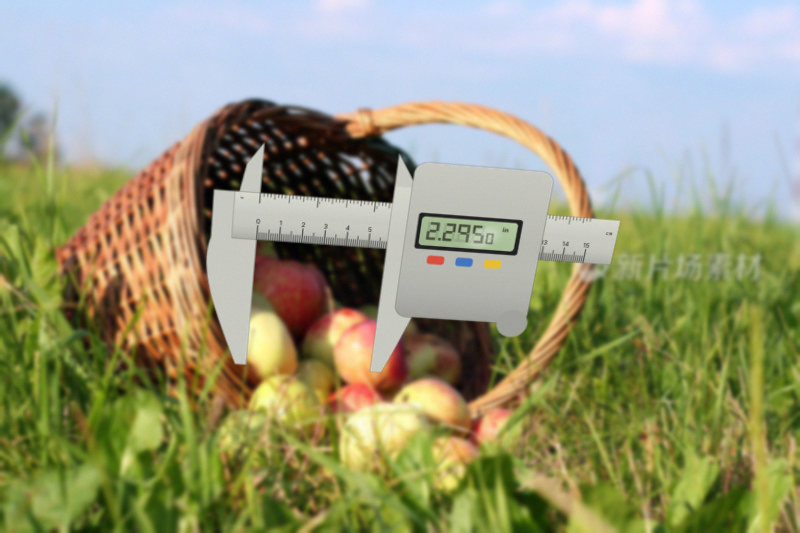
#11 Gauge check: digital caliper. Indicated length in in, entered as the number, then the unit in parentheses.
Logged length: 2.2950 (in)
